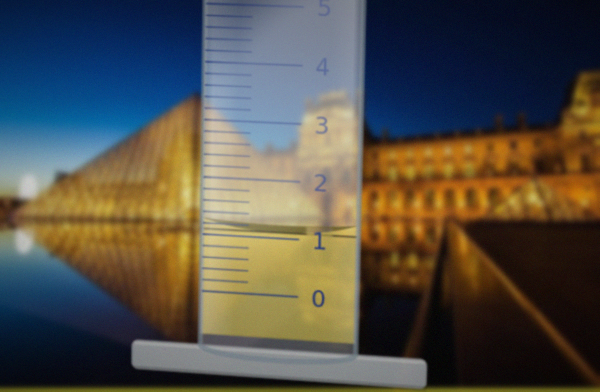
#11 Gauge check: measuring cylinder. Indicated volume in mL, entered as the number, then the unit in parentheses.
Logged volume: 1.1 (mL)
